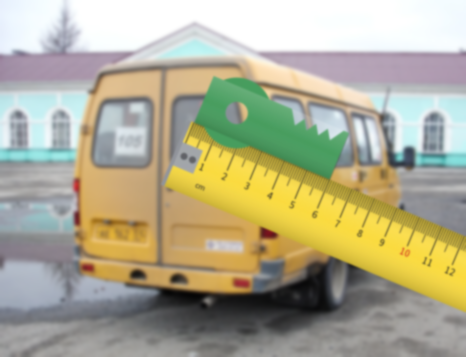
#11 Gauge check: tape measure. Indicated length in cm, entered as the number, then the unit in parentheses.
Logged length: 6 (cm)
